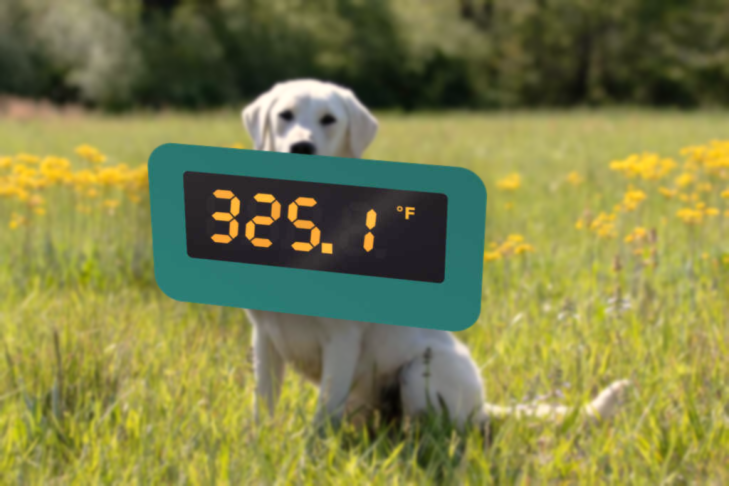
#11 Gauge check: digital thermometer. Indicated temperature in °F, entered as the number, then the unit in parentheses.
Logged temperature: 325.1 (°F)
